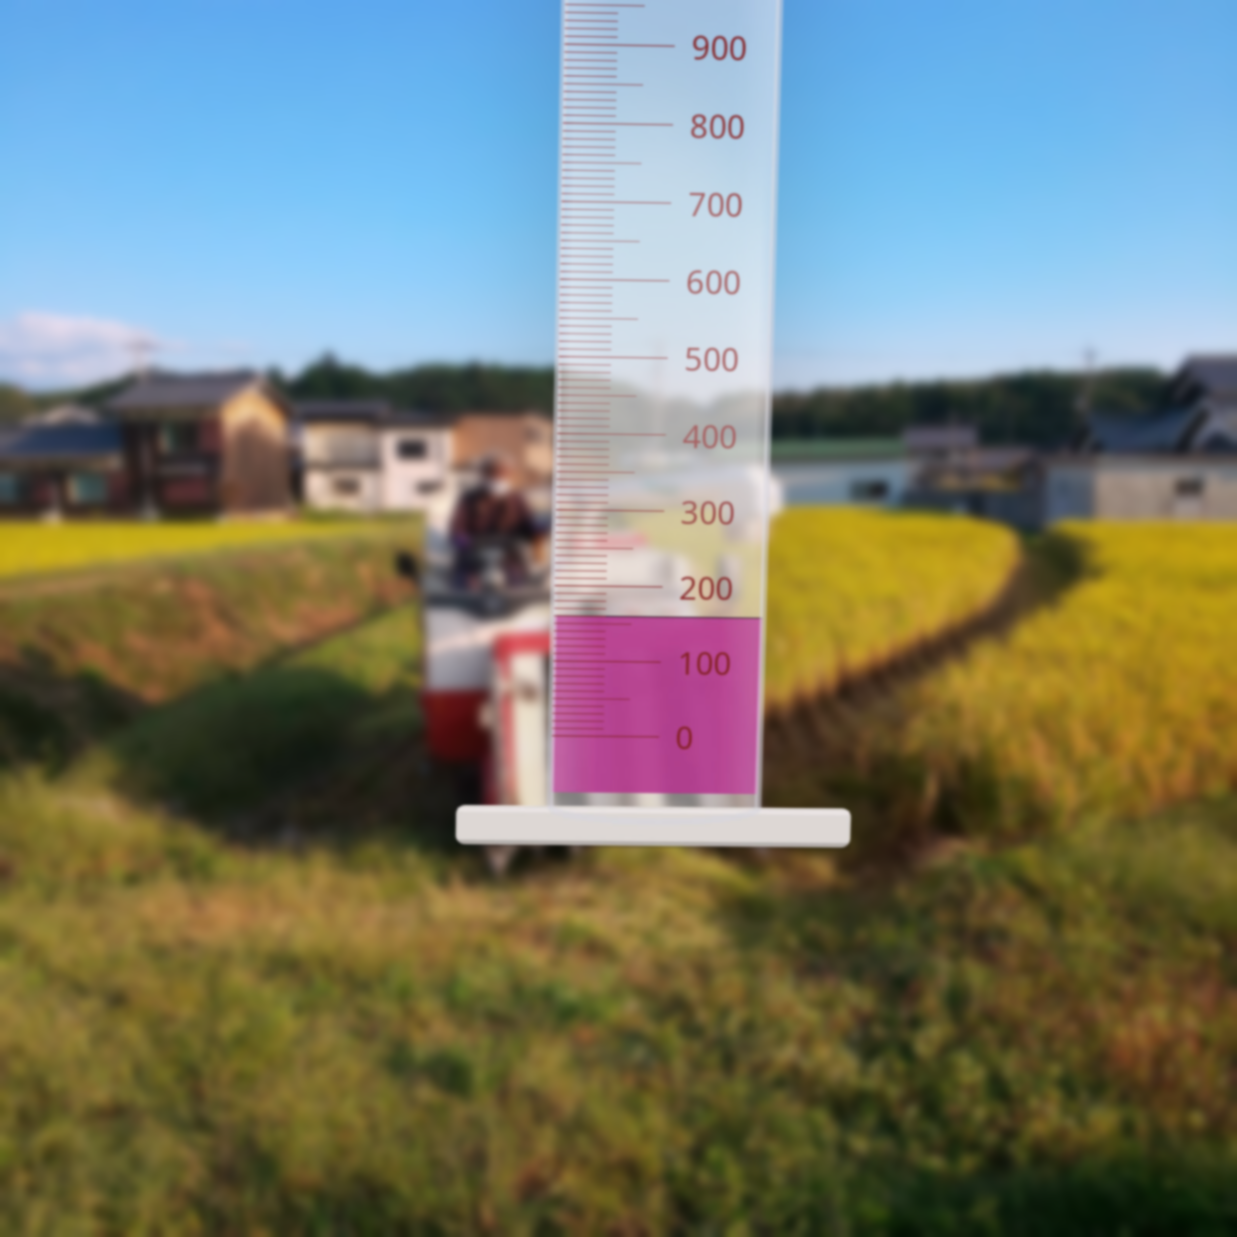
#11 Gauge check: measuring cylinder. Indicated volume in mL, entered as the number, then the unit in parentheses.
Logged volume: 160 (mL)
